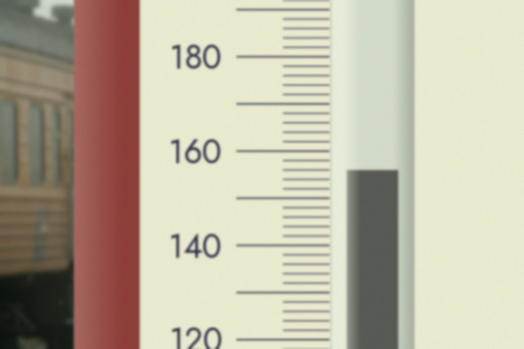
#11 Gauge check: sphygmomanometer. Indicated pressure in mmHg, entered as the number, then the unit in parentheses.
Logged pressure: 156 (mmHg)
